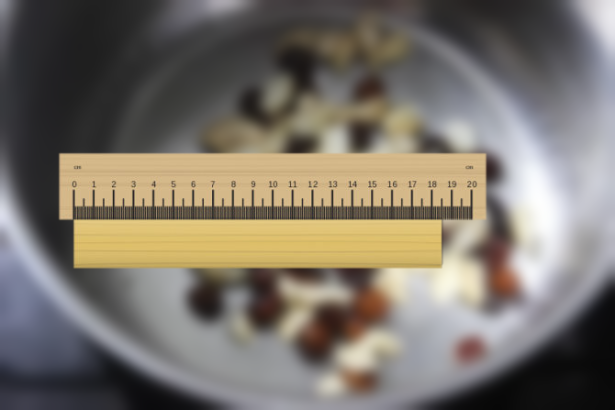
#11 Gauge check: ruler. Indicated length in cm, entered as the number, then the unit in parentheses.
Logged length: 18.5 (cm)
